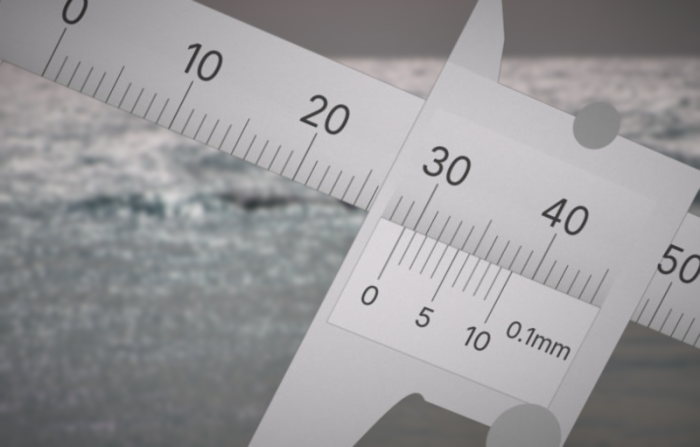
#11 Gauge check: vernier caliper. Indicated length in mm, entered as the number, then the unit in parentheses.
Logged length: 29.3 (mm)
